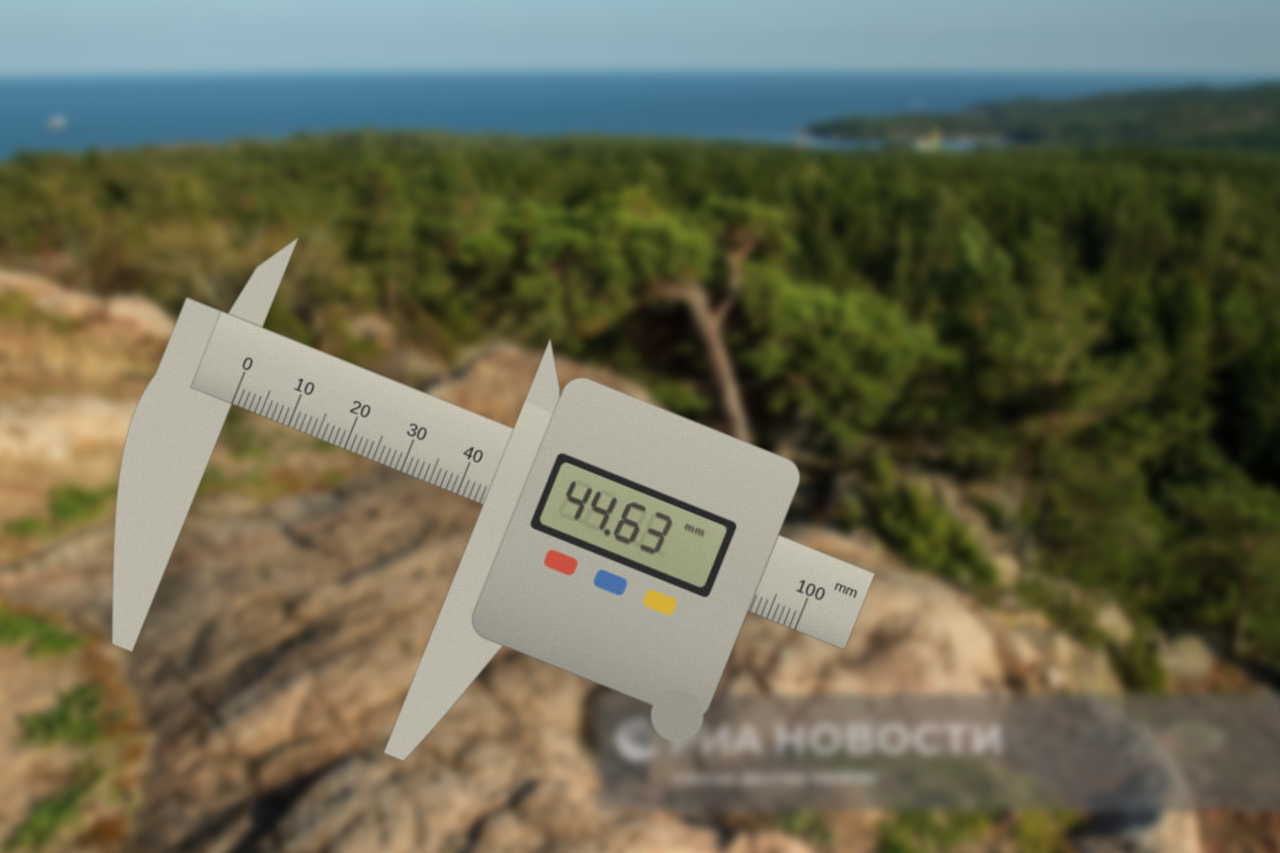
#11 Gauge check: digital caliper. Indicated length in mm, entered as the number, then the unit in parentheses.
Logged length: 44.63 (mm)
